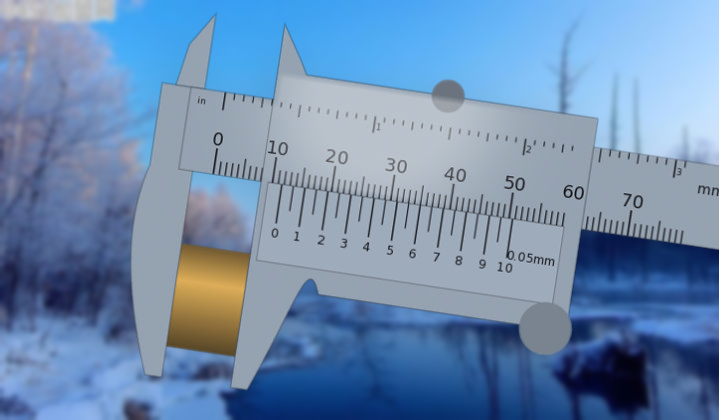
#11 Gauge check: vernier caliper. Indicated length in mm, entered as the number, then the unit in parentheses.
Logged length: 11.6 (mm)
